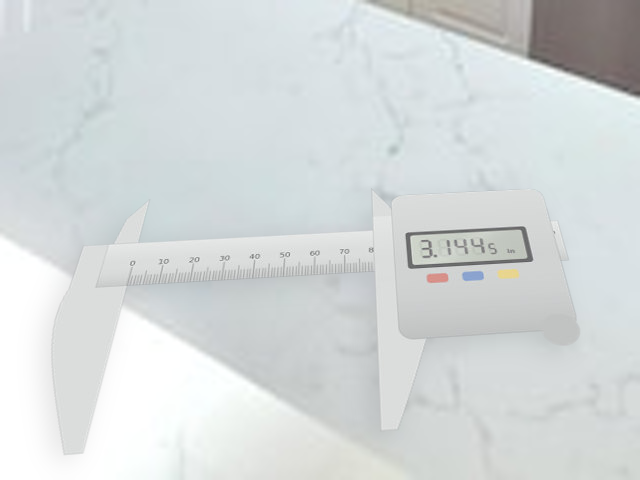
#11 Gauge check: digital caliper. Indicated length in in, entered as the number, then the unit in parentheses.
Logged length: 3.1445 (in)
